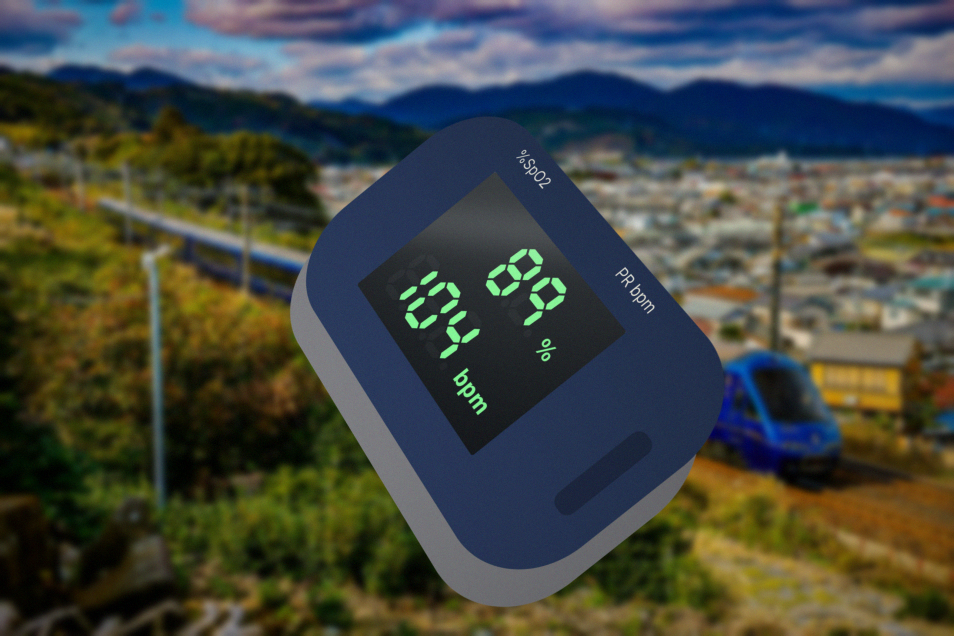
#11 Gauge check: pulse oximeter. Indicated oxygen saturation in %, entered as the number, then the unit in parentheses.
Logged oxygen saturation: 89 (%)
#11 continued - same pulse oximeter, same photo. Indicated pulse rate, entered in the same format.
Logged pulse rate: 104 (bpm)
